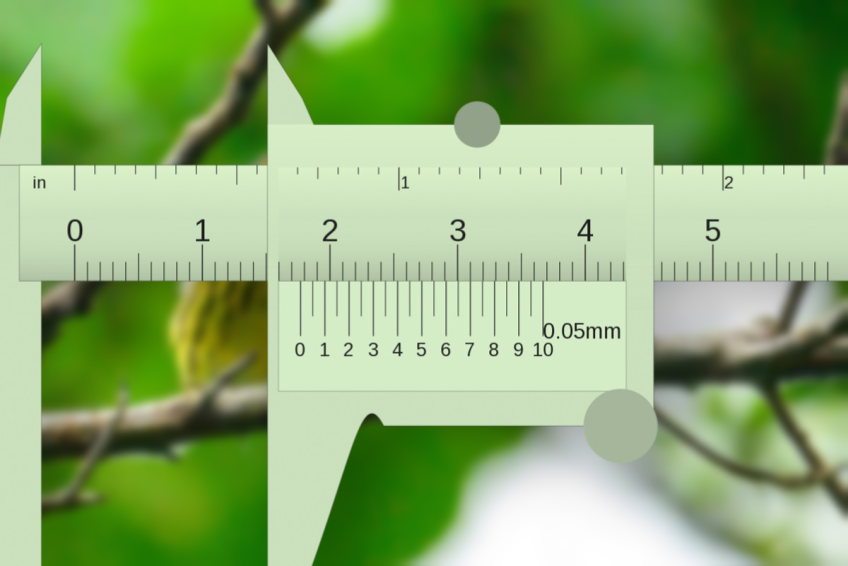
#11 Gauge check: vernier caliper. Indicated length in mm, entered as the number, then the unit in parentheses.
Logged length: 17.7 (mm)
